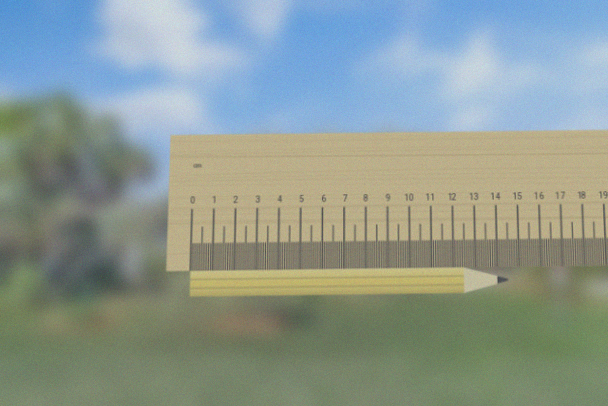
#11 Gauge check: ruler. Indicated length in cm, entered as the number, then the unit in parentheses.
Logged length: 14.5 (cm)
